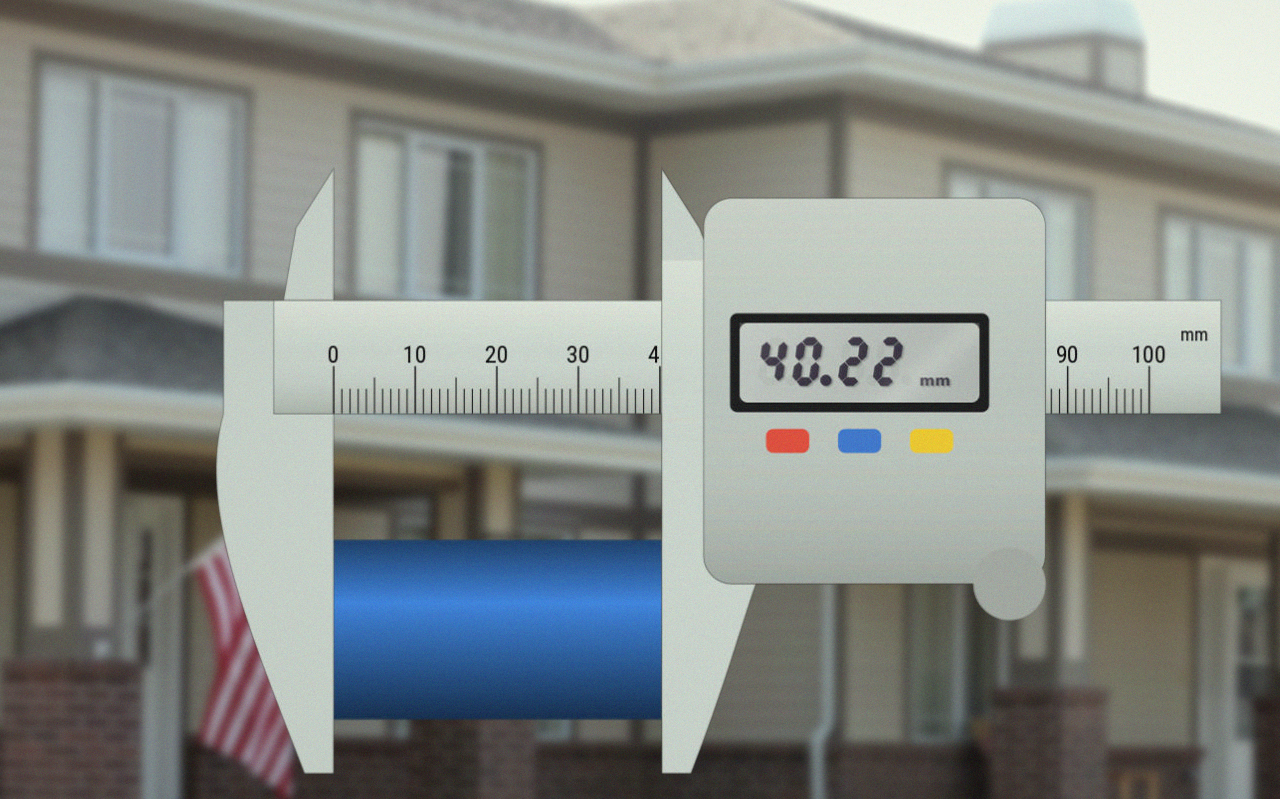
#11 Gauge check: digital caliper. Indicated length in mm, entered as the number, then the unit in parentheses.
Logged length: 40.22 (mm)
